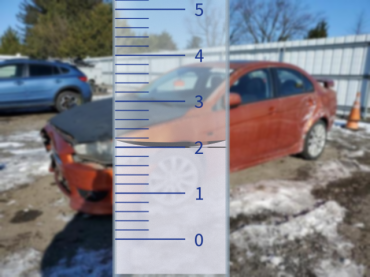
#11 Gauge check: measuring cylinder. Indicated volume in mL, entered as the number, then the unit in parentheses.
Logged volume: 2 (mL)
